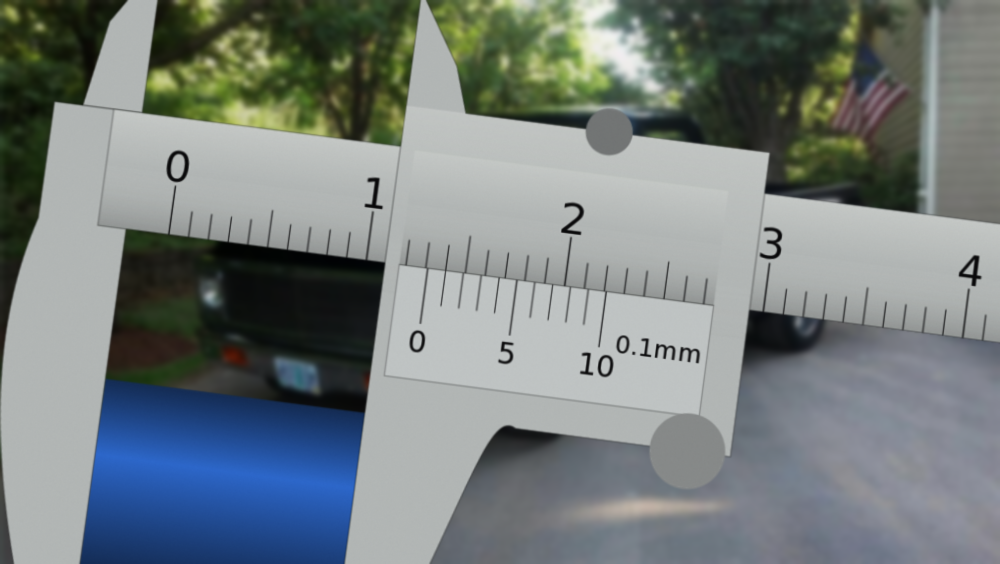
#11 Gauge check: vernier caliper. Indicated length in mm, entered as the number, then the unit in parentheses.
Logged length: 13.1 (mm)
